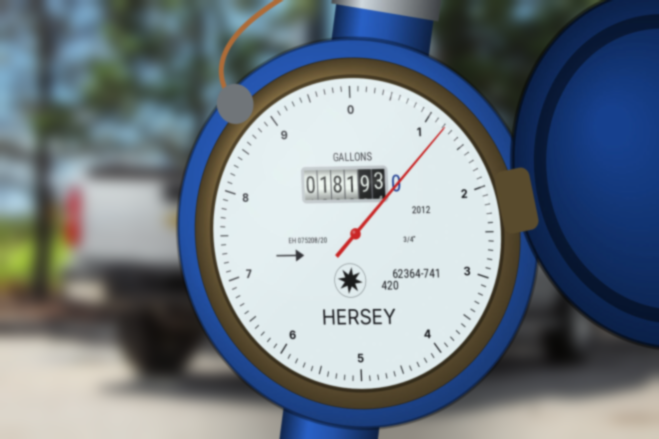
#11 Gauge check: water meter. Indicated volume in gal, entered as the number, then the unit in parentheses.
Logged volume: 181931.2 (gal)
